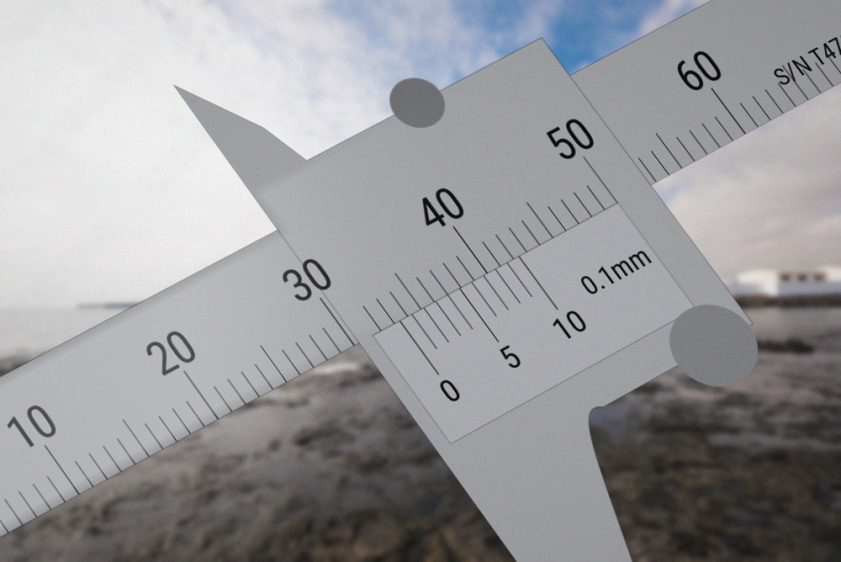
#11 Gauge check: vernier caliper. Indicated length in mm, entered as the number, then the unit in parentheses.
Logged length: 33.4 (mm)
